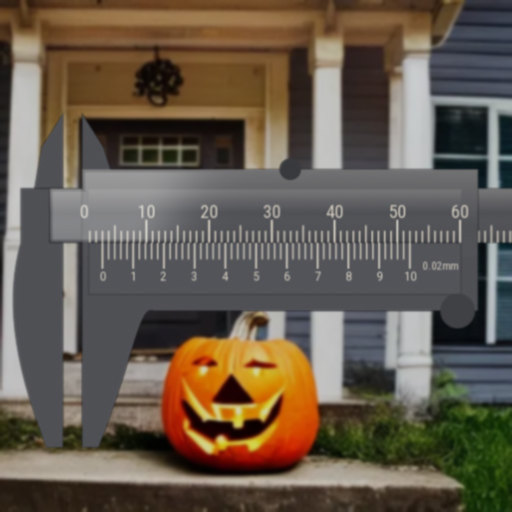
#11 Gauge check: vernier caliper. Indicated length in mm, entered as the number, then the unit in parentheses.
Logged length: 3.0 (mm)
